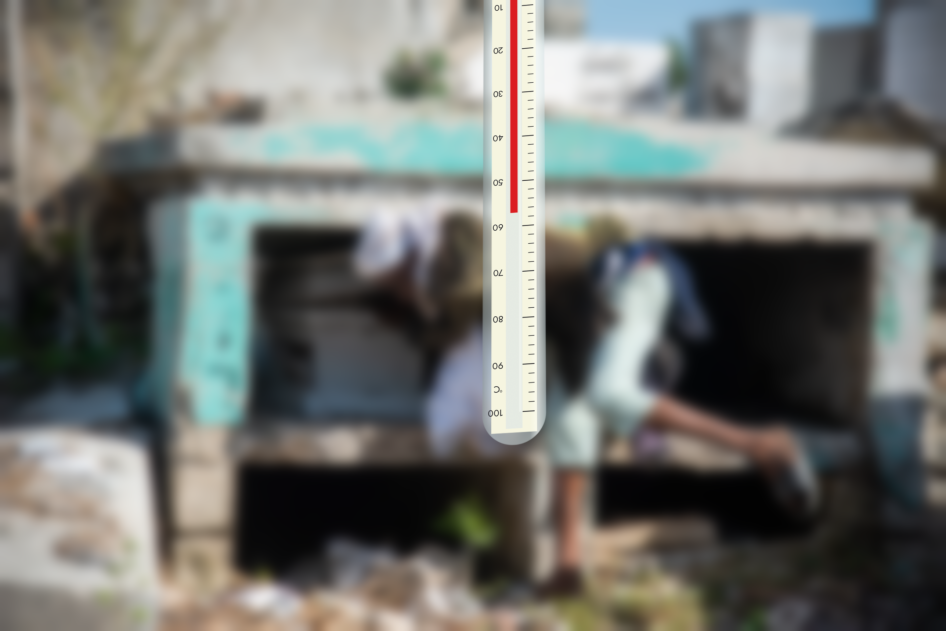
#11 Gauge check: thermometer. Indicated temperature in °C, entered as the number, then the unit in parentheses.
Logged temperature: 57 (°C)
